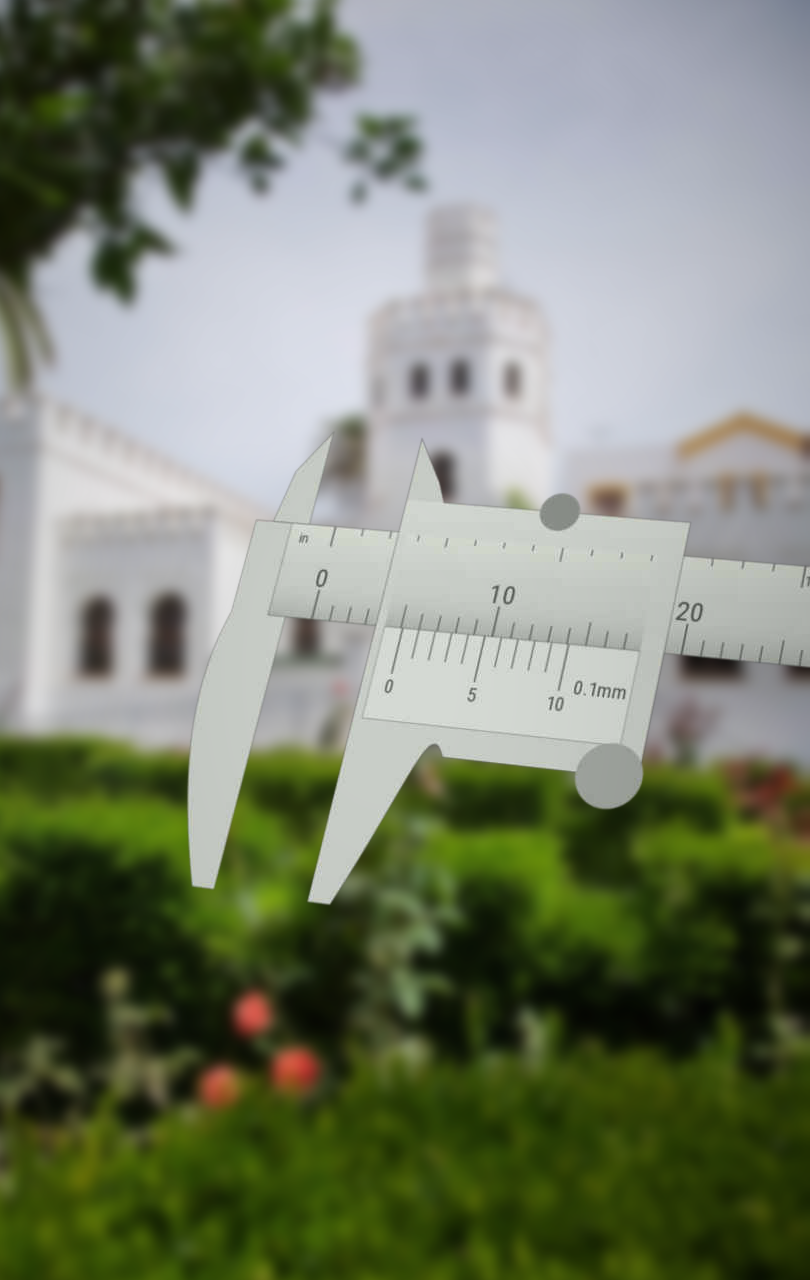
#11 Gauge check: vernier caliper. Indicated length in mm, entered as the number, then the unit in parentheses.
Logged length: 5.1 (mm)
